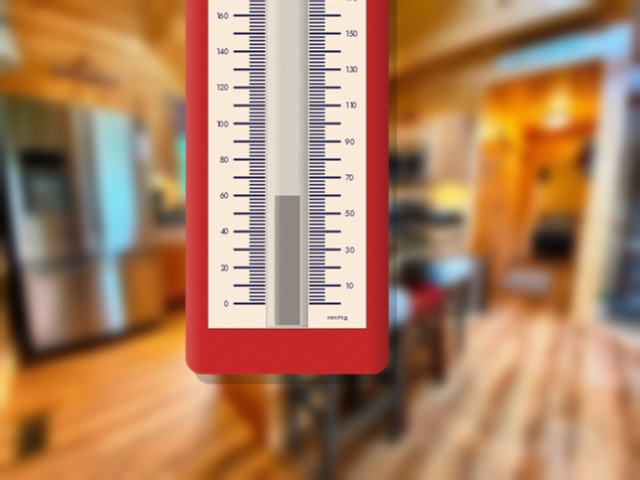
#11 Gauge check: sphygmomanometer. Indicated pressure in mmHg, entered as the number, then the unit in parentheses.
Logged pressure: 60 (mmHg)
